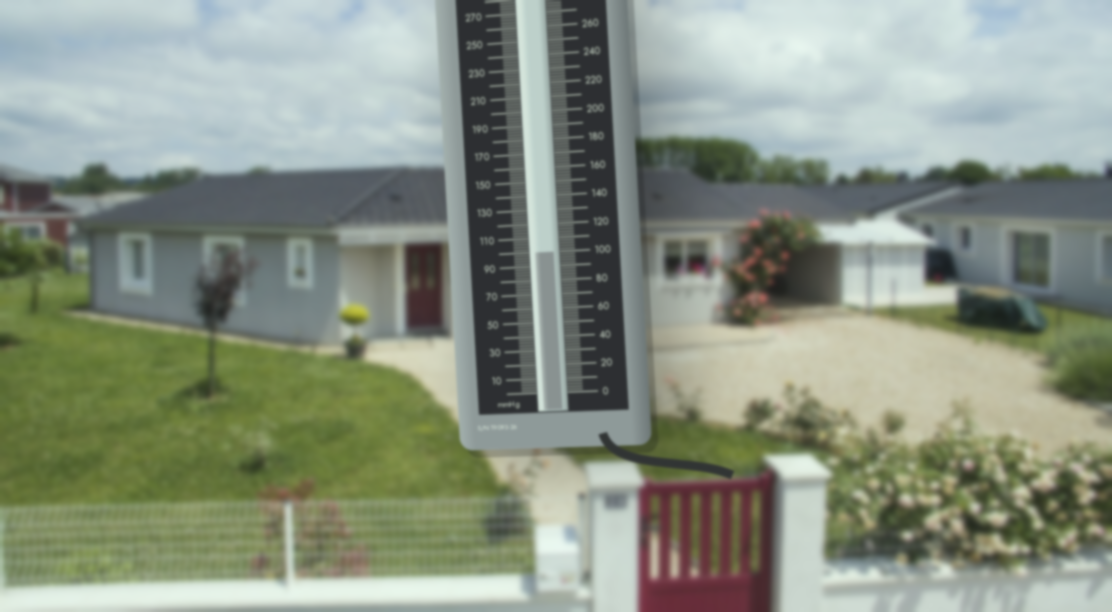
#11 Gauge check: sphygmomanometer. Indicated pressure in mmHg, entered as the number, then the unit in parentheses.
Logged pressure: 100 (mmHg)
